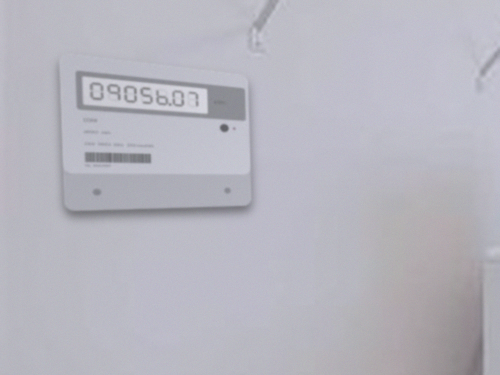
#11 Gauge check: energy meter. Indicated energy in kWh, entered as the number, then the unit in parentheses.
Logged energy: 9056.07 (kWh)
